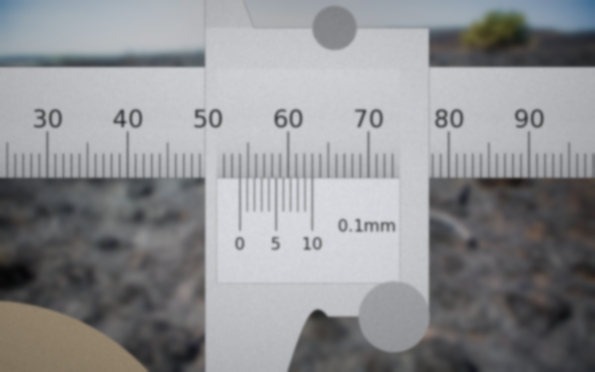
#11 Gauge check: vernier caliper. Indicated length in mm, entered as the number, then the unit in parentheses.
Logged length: 54.0 (mm)
